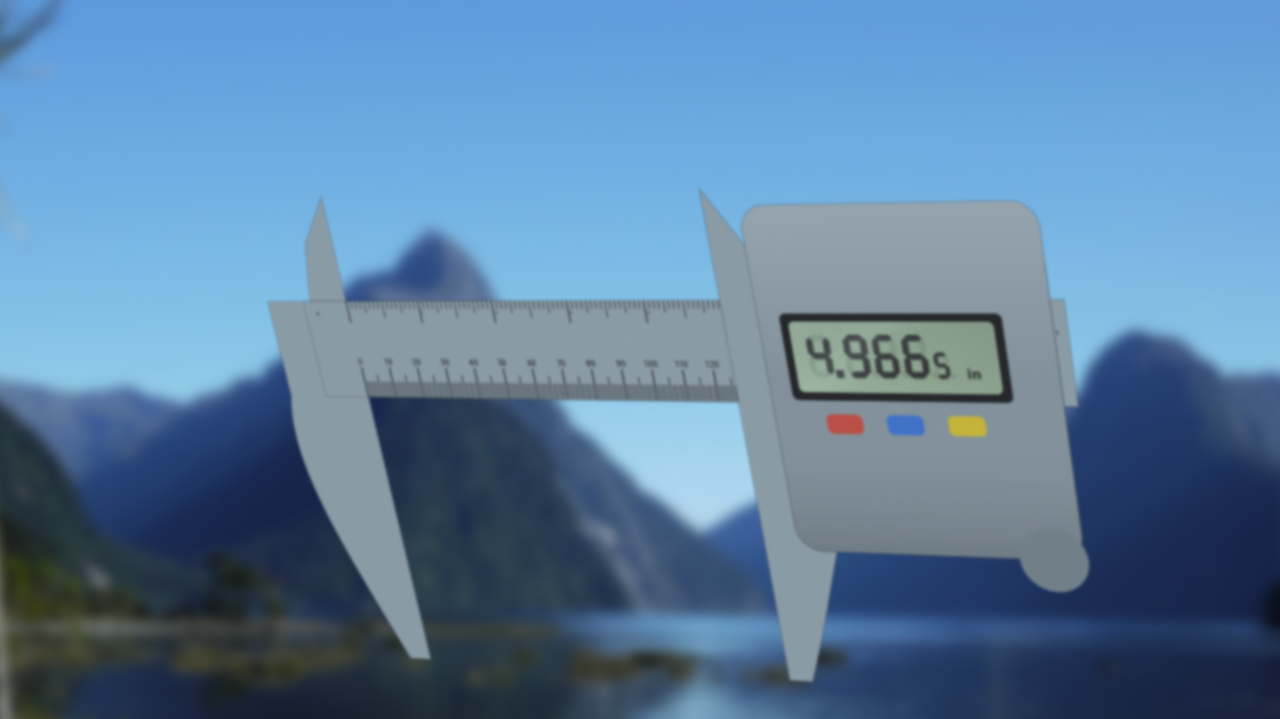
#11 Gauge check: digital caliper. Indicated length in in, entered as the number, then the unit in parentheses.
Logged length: 4.9665 (in)
